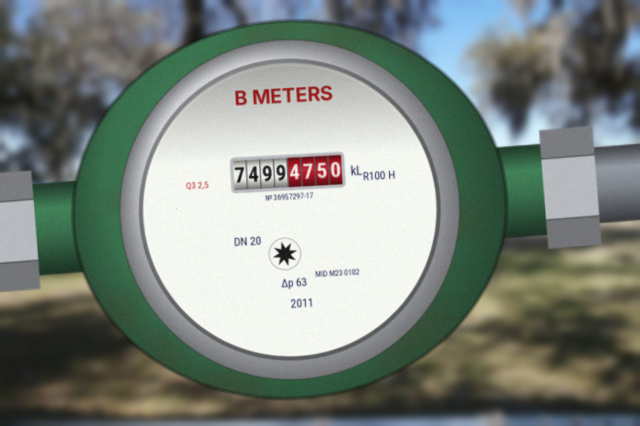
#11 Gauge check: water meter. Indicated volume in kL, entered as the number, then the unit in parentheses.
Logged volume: 7499.4750 (kL)
